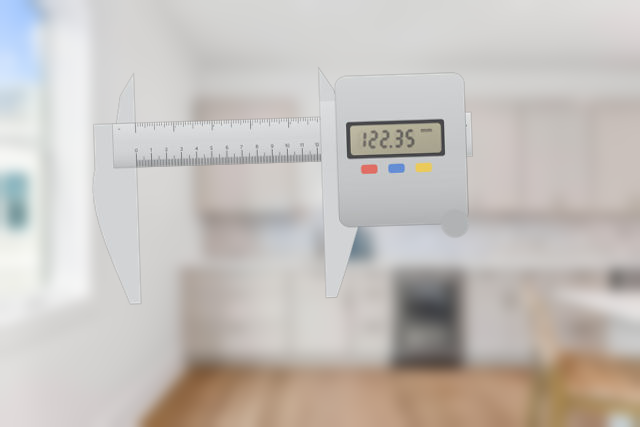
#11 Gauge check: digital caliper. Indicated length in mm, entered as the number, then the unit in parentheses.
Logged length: 122.35 (mm)
